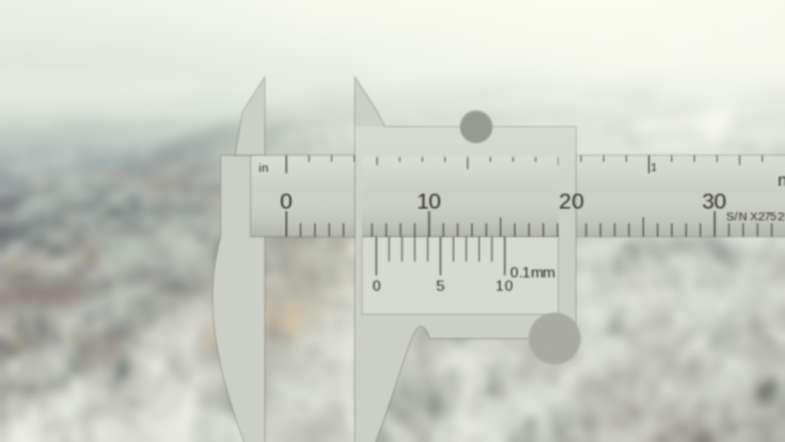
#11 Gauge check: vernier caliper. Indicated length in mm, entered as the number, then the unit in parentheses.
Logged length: 6.3 (mm)
